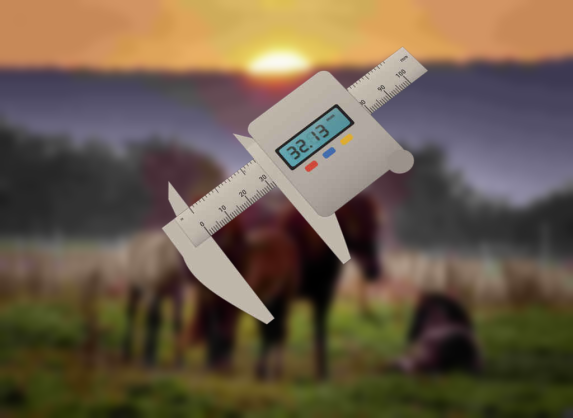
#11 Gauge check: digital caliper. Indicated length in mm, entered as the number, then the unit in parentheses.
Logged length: 32.13 (mm)
